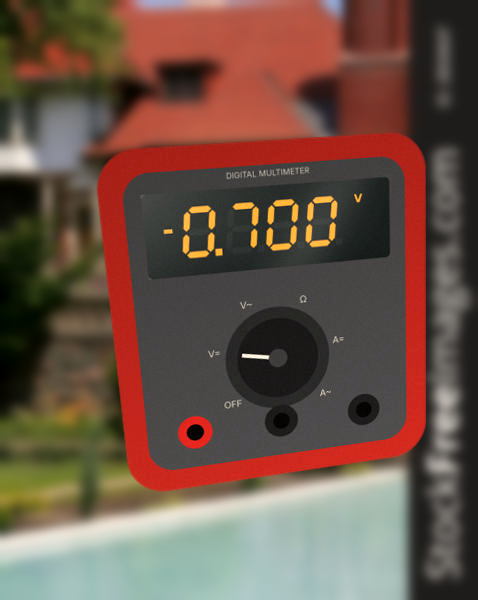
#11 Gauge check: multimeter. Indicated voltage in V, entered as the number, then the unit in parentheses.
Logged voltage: -0.700 (V)
